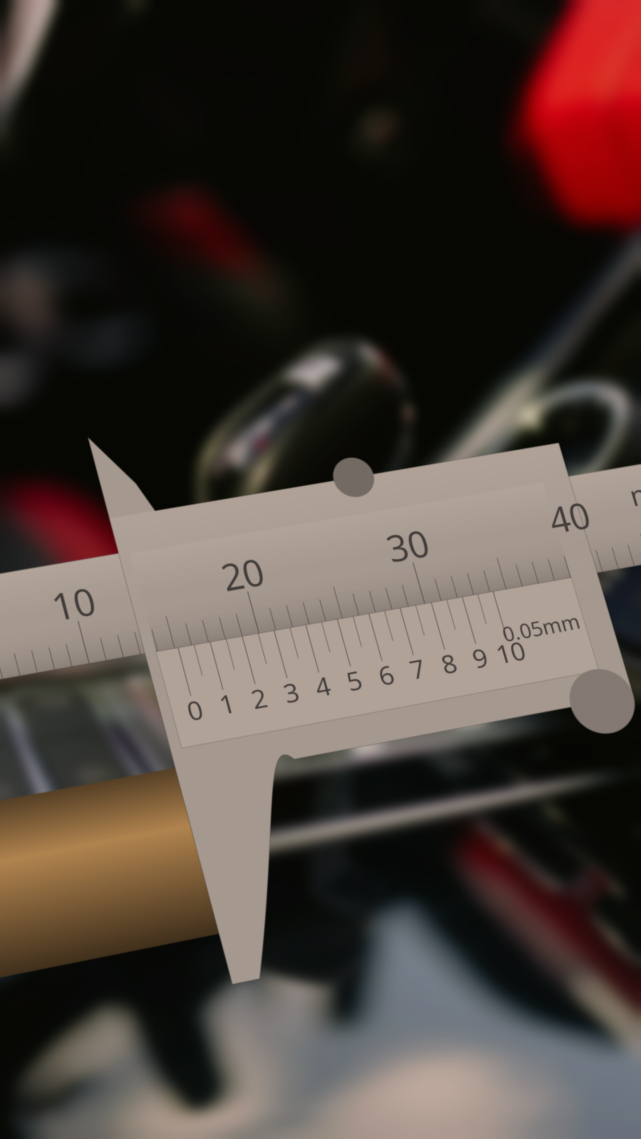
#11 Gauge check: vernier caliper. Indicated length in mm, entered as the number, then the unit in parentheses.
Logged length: 15.2 (mm)
